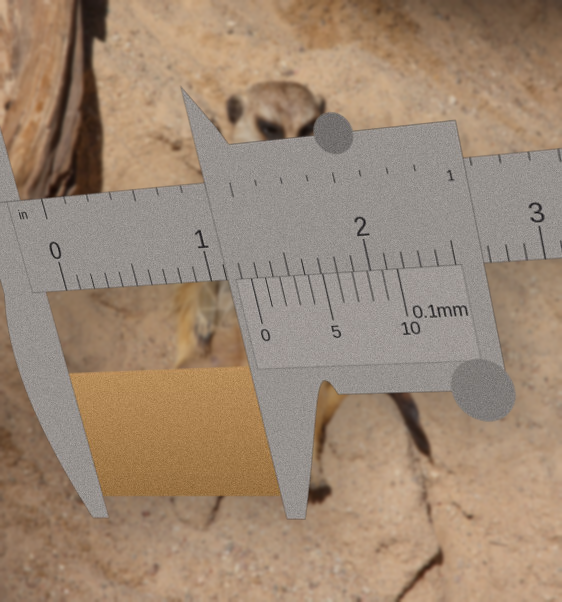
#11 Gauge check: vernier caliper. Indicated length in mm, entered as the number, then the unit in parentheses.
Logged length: 12.6 (mm)
